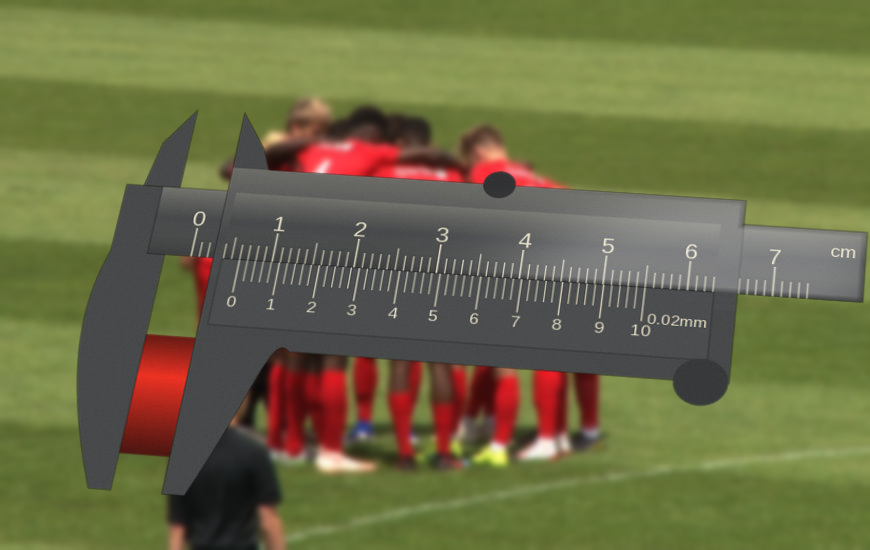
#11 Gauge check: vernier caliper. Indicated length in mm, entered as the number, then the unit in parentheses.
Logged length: 6.0 (mm)
